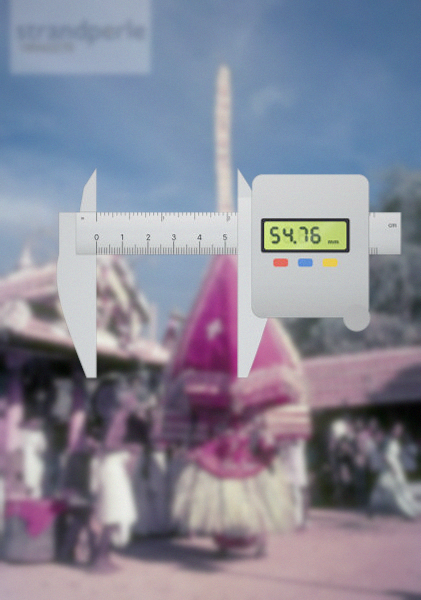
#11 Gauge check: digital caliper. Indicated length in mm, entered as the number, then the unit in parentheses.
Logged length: 54.76 (mm)
